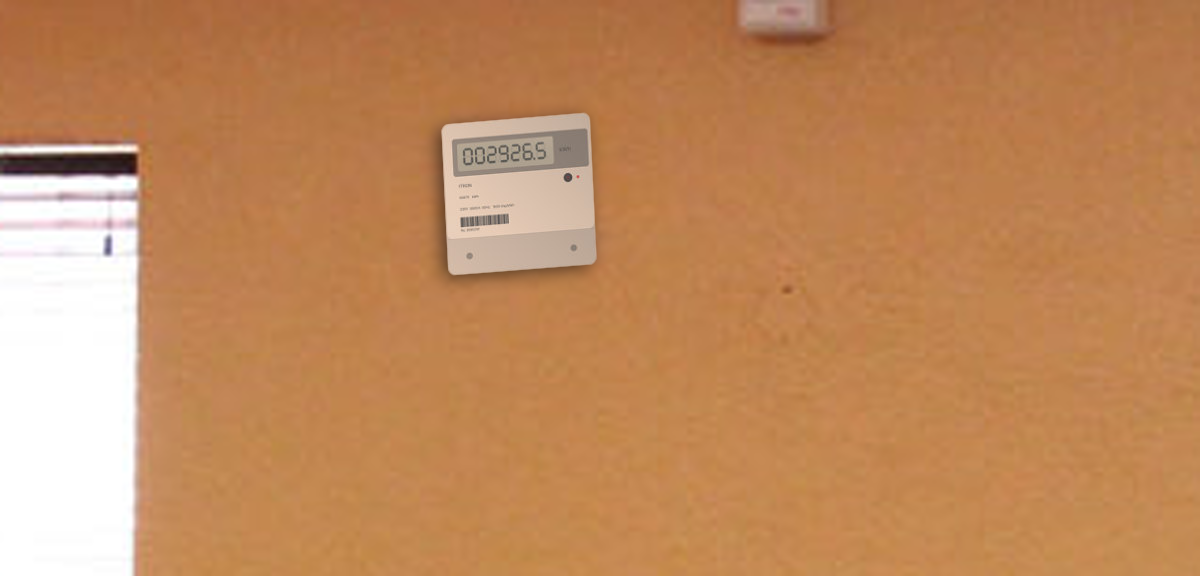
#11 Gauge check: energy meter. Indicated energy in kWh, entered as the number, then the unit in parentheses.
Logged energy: 2926.5 (kWh)
